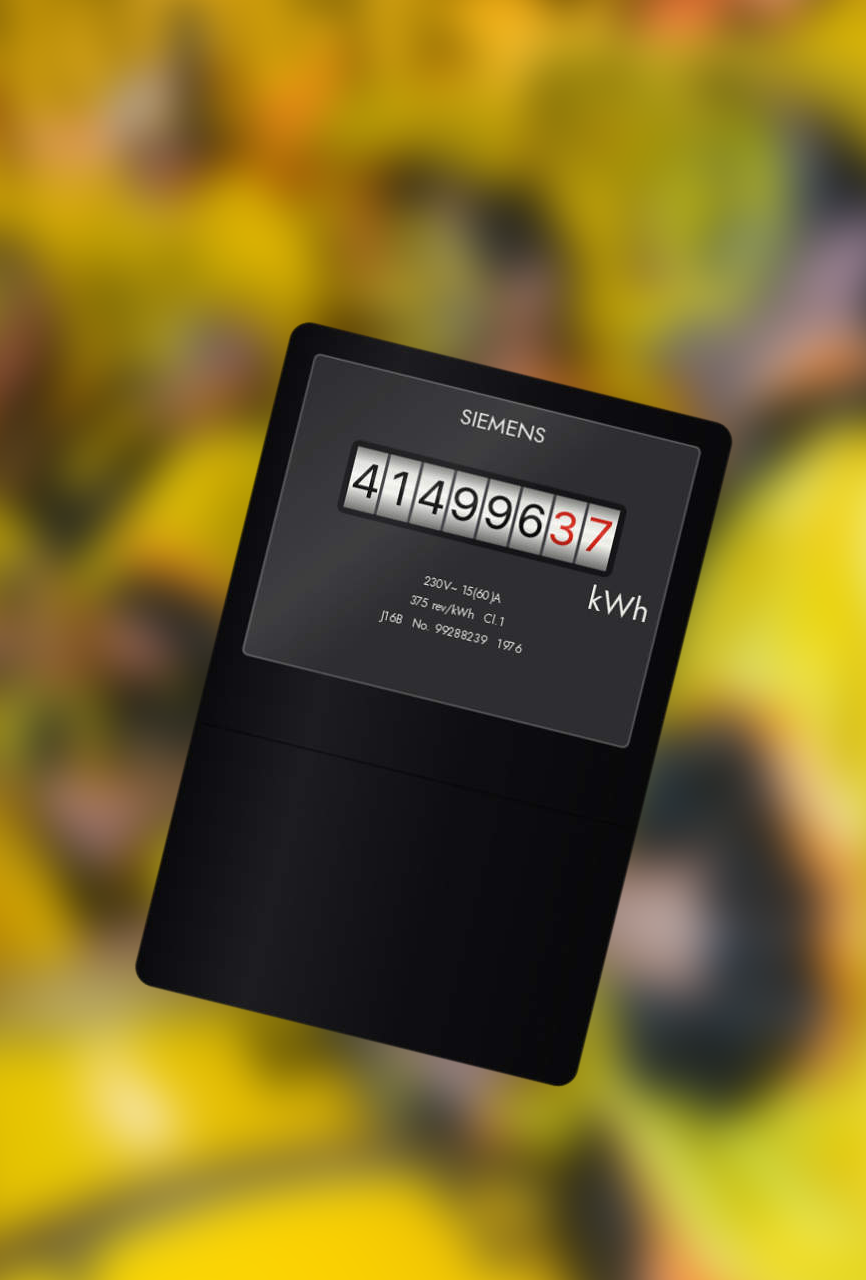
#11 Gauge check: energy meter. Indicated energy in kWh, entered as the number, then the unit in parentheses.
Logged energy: 414996.37 (kWh)
